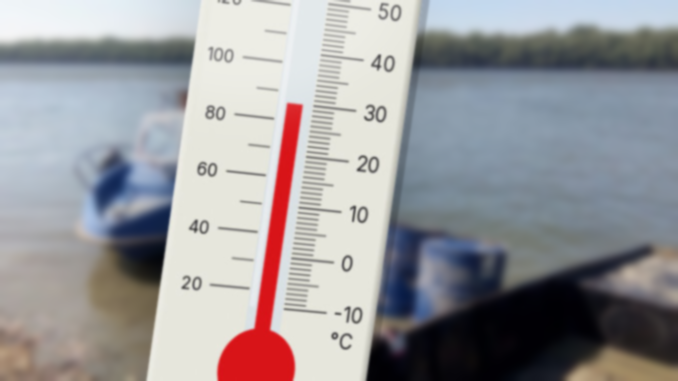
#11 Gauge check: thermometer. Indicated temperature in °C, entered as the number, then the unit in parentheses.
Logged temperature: 30 (°C)
